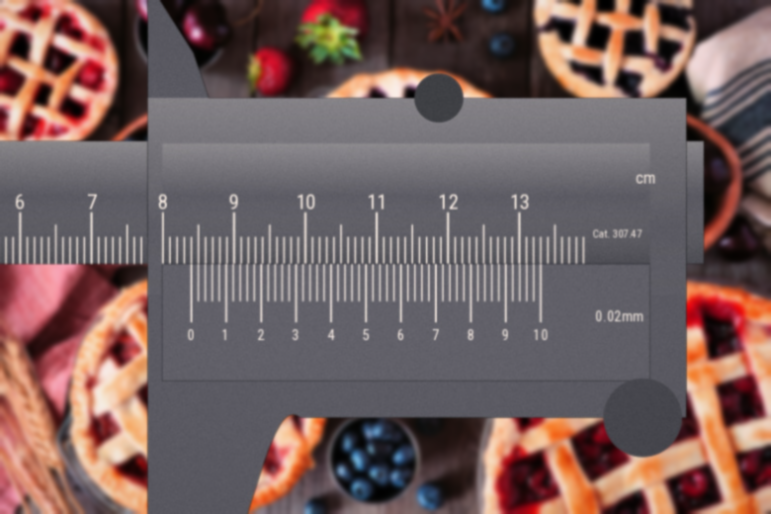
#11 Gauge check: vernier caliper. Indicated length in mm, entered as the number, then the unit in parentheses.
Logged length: 84.0 (mm)
